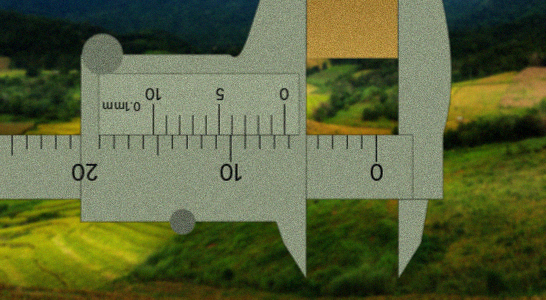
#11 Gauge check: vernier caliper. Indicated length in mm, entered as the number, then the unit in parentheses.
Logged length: 6.3 (mm)
